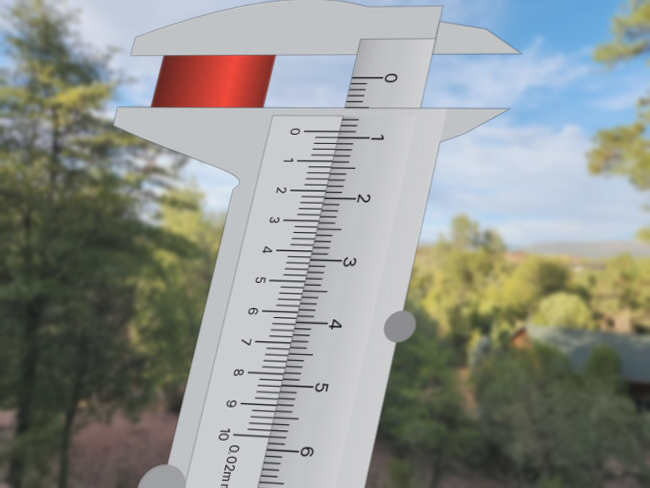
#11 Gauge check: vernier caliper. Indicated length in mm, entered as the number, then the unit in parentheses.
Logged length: 9.0 (mm)
